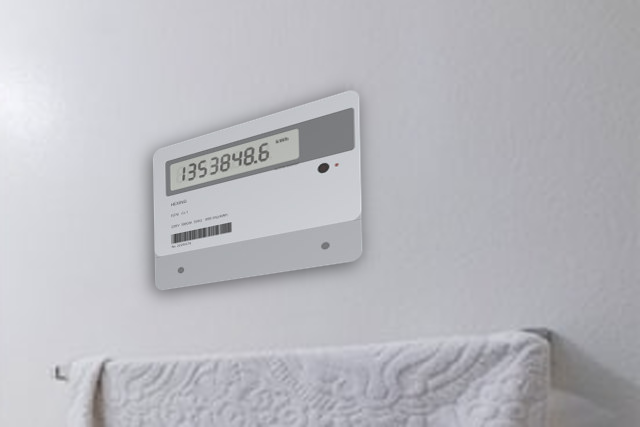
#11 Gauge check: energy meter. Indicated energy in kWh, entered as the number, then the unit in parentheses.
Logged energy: 1353848.6 (kWh)
